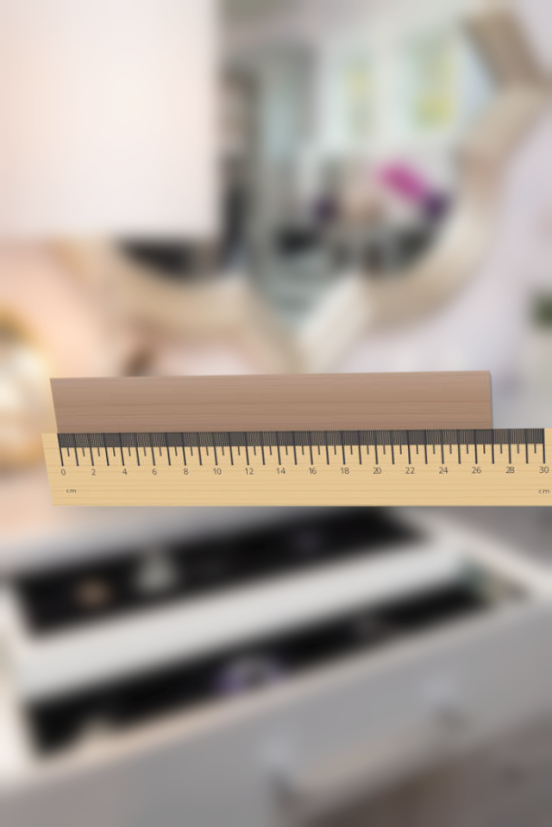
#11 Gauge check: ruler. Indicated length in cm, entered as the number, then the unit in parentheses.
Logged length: 27 (cm)
